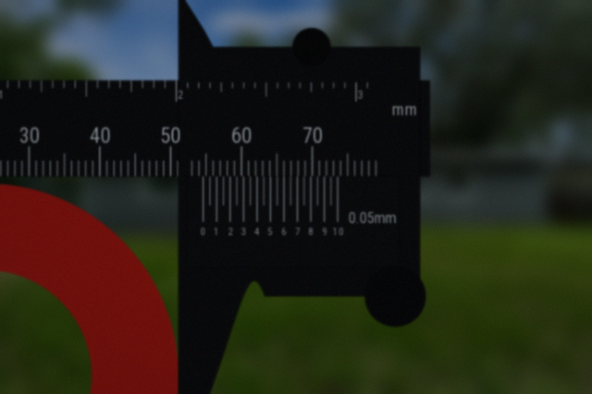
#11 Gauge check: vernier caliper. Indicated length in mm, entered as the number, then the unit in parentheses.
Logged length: 54.6 (mm)
